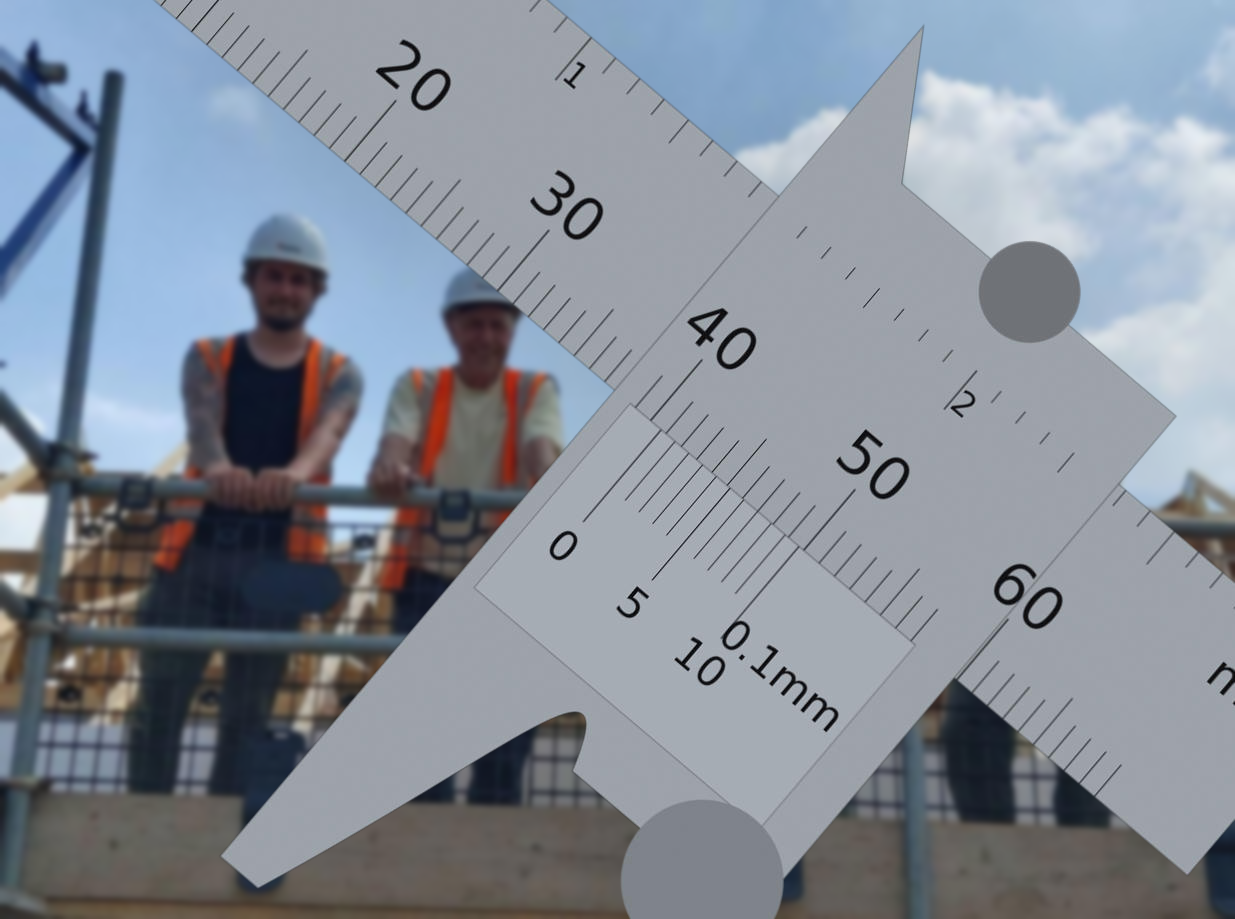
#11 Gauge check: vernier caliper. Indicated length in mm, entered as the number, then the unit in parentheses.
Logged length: 40.7 (mm)
